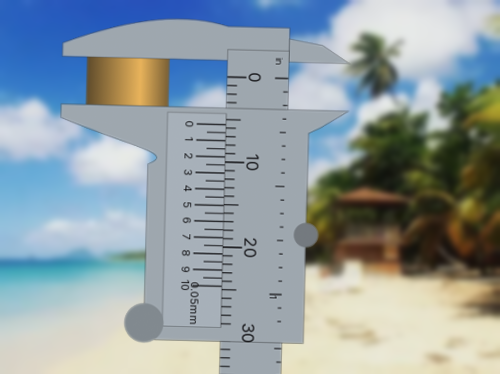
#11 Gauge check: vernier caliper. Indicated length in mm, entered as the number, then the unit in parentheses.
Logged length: 5.6 (mm)
